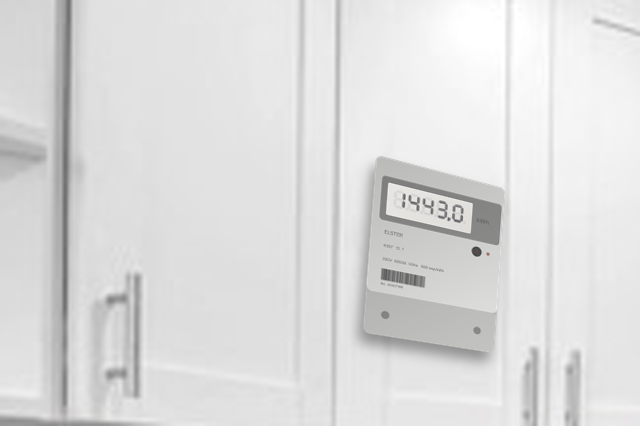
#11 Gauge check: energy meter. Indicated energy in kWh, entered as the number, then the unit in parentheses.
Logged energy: 1443.0 (kWh)
